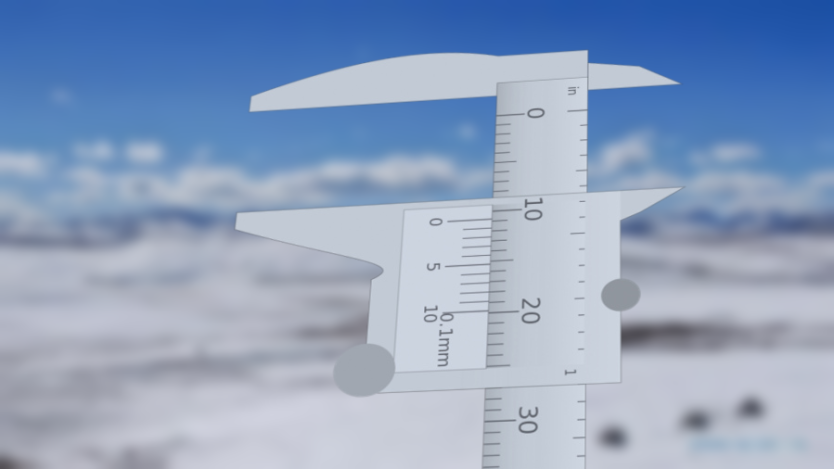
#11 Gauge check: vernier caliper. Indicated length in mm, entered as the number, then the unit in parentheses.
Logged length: 10.8 (mm)
